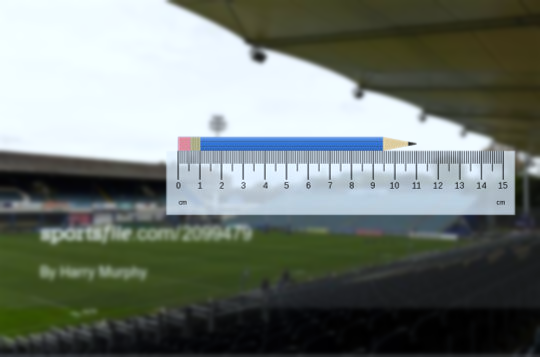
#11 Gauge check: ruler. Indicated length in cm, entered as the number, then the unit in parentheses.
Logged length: 11 (cm)
